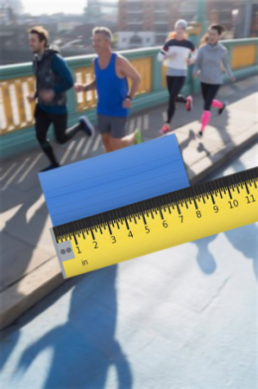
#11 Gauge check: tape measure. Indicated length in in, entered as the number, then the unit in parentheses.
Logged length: 8 (in)
